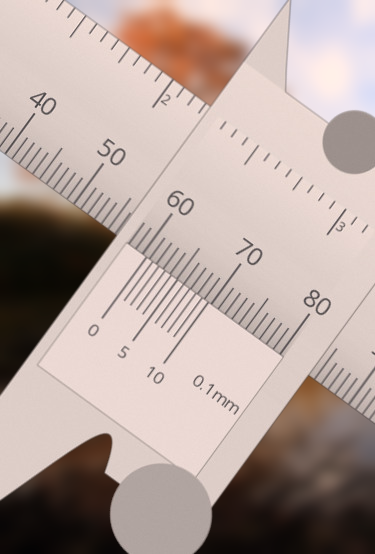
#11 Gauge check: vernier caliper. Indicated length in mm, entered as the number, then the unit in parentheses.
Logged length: 60.6 (mm)
